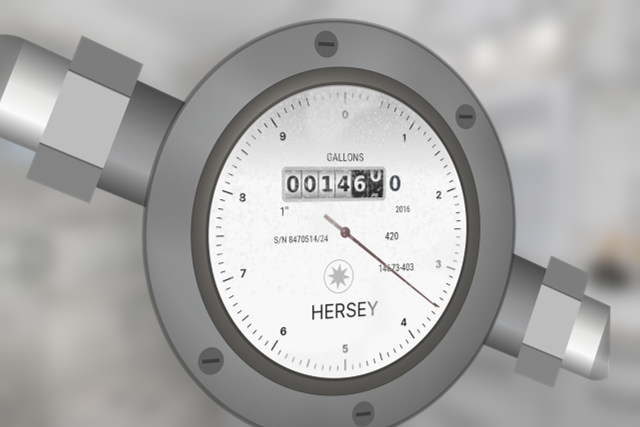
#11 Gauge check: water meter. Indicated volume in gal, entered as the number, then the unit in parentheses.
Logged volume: 14603.5 (gal)
